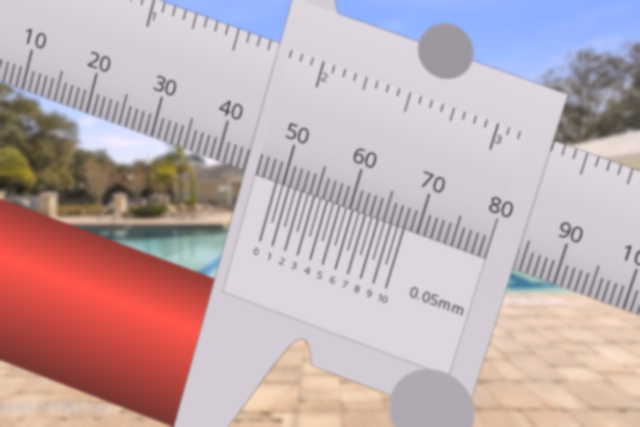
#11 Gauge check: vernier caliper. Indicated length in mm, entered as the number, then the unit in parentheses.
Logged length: 49.0 (mm)
